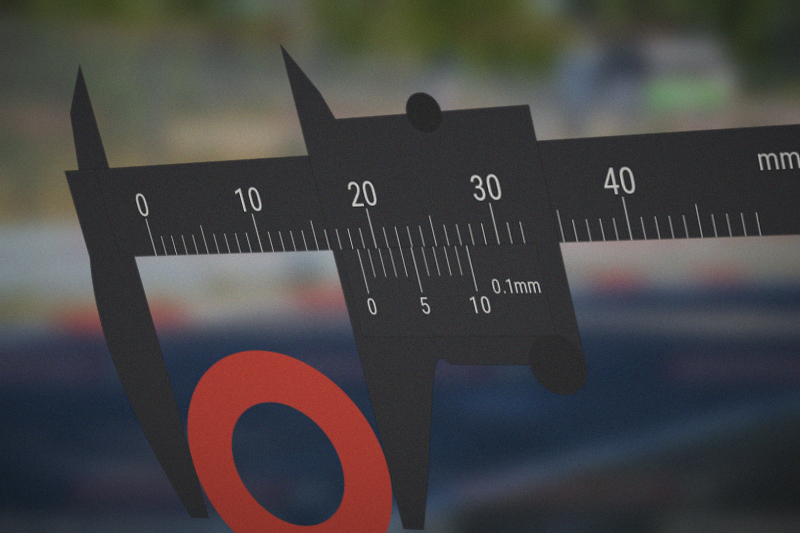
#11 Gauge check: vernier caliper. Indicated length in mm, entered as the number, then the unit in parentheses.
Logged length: 18.4 (mm)
